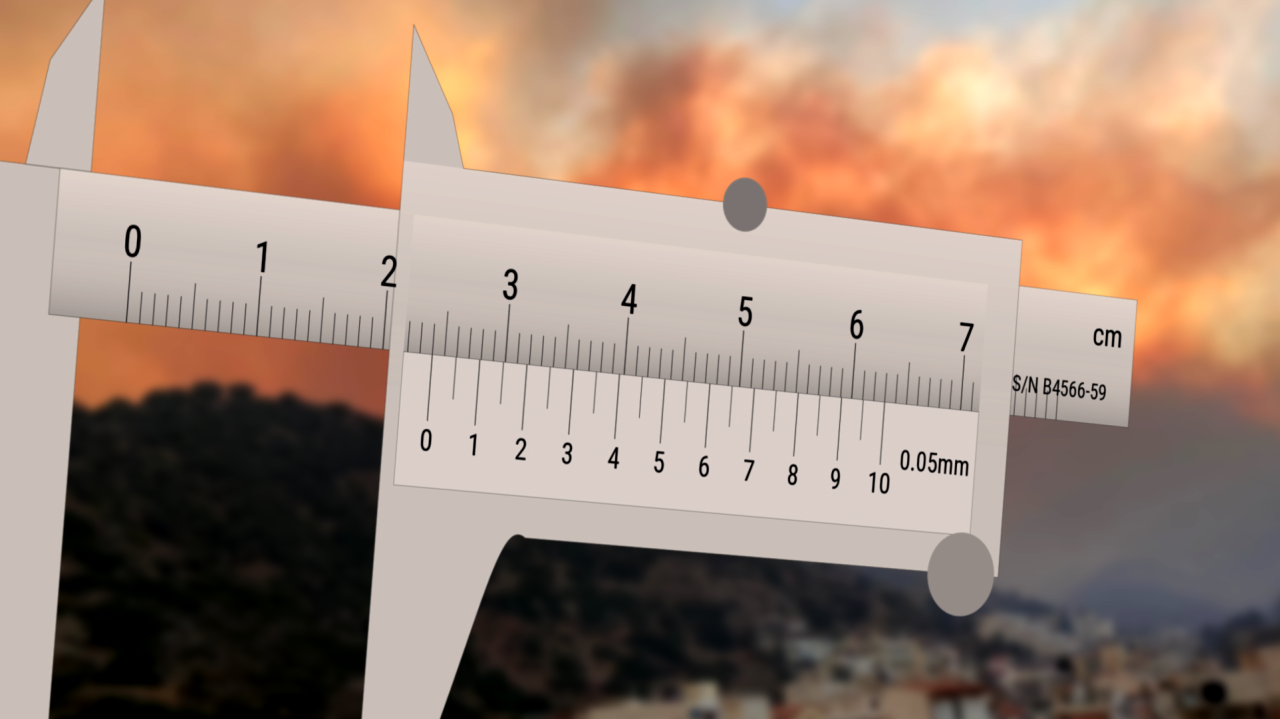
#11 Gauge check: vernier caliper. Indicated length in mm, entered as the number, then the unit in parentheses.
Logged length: 24.0 (mm)
